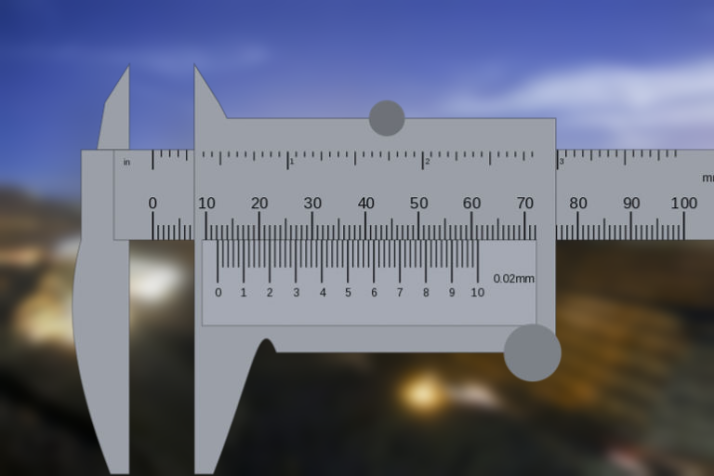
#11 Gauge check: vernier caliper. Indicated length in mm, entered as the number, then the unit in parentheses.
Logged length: 12.2 (mm)
